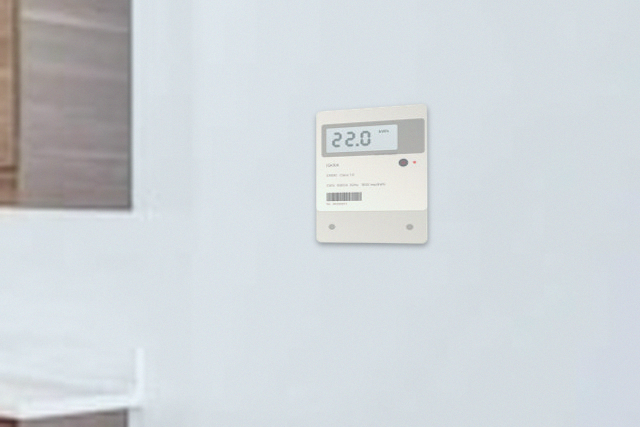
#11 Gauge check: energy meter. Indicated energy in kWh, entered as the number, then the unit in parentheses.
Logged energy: 22.0 (kWh)
